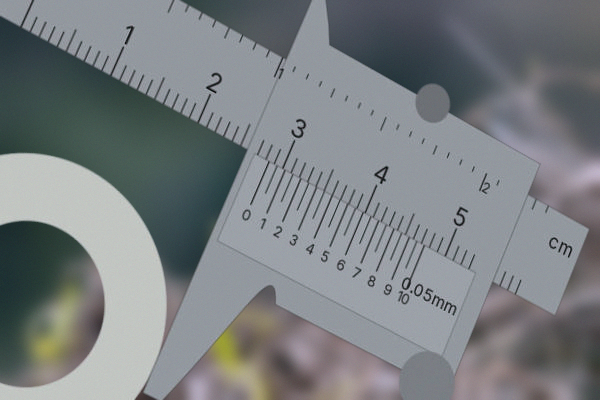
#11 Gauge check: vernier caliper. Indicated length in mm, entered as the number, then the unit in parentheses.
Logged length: 28.4 (mm)
